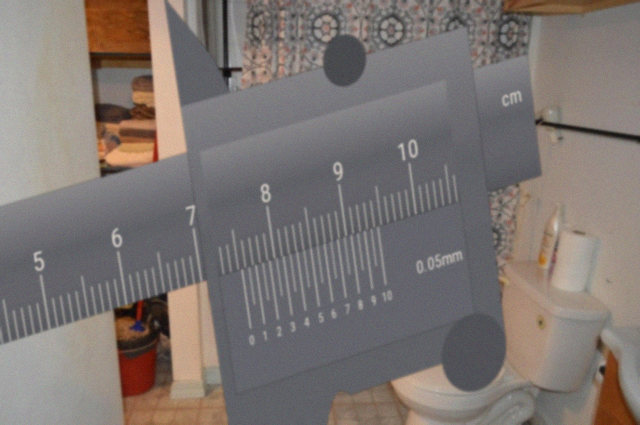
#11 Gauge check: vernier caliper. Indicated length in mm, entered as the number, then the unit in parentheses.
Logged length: 75.5 (mm)
